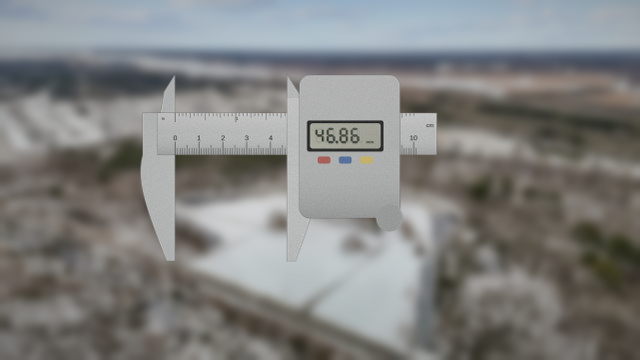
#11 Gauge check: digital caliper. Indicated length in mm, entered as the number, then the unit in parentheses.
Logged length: 46.86 (mm)
